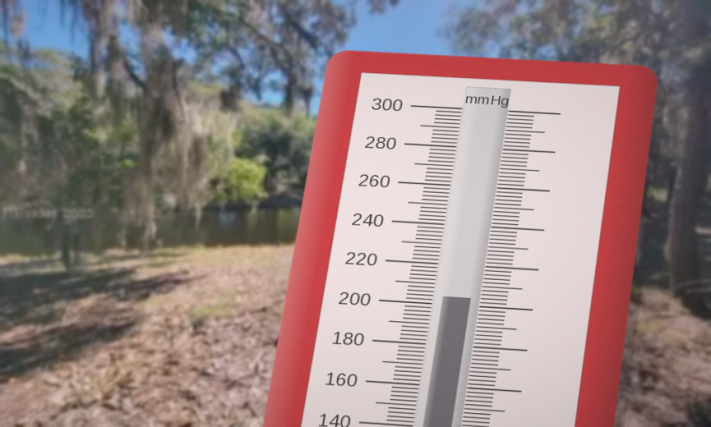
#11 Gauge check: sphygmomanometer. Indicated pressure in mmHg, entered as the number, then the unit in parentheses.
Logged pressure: 204 (mmHg)
